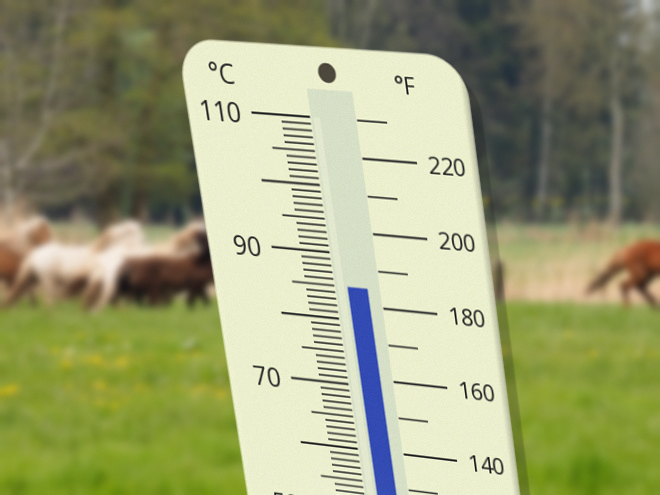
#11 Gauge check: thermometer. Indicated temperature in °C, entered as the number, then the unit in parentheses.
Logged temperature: 85 (°C)
